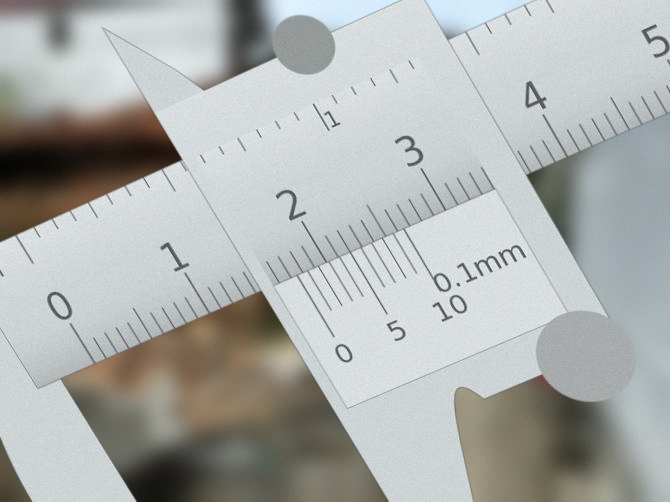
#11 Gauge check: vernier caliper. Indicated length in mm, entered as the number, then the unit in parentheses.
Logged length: 17.5 (mm)
